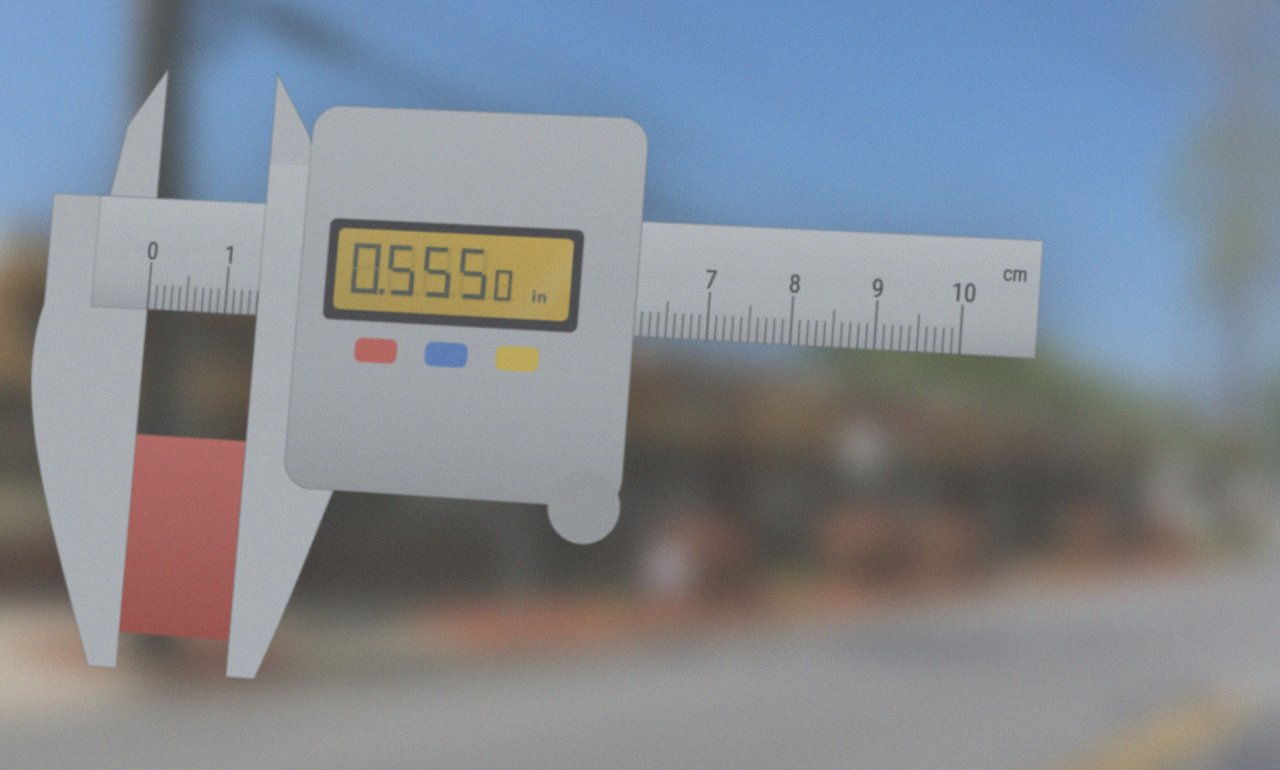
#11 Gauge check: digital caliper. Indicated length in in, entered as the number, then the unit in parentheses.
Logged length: 0.5550 (in)
